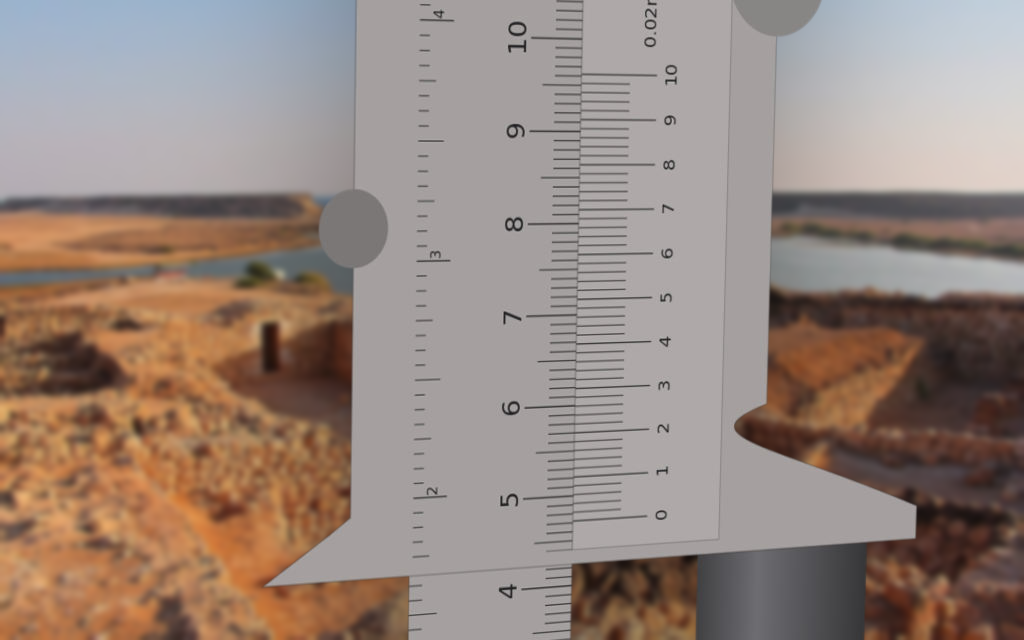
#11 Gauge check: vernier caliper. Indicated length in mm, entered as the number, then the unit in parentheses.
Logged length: 47.2 (mm)
